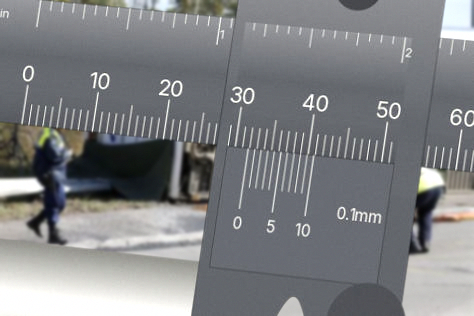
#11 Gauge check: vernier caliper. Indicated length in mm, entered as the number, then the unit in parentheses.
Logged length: 31.8 (mm)
